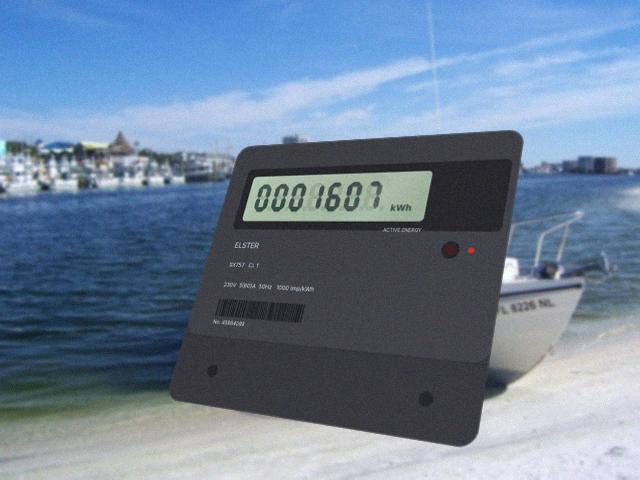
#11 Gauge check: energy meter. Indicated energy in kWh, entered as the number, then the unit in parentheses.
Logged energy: 1607 (kWh)
